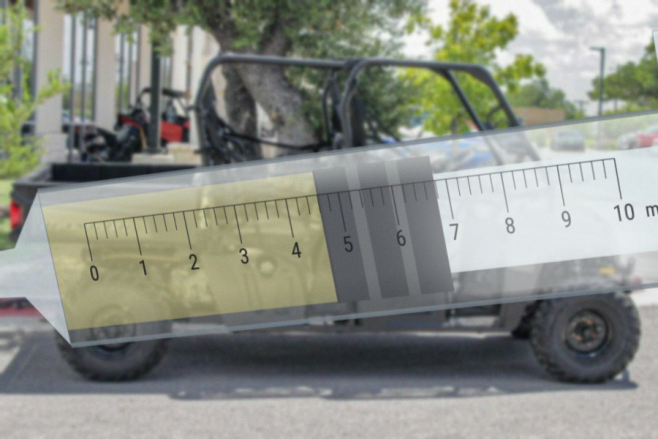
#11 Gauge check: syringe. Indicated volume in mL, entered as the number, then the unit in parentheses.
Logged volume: 4.6 (mL)
